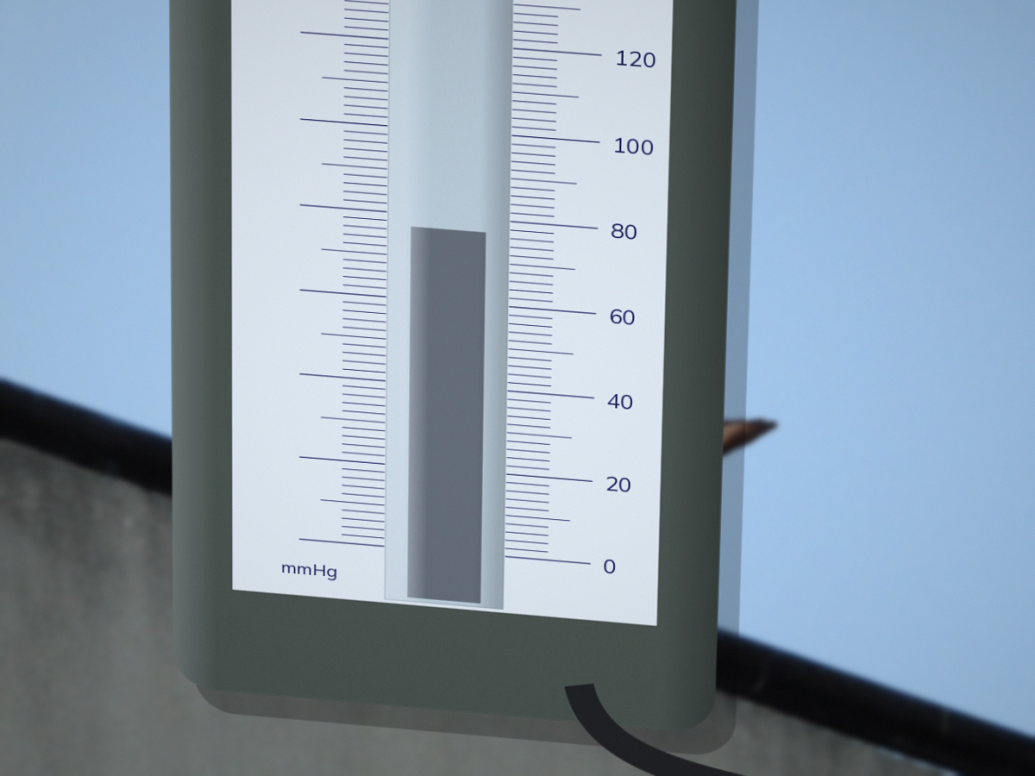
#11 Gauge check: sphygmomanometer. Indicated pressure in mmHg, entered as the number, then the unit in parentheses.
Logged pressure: 77 (mmHg)
